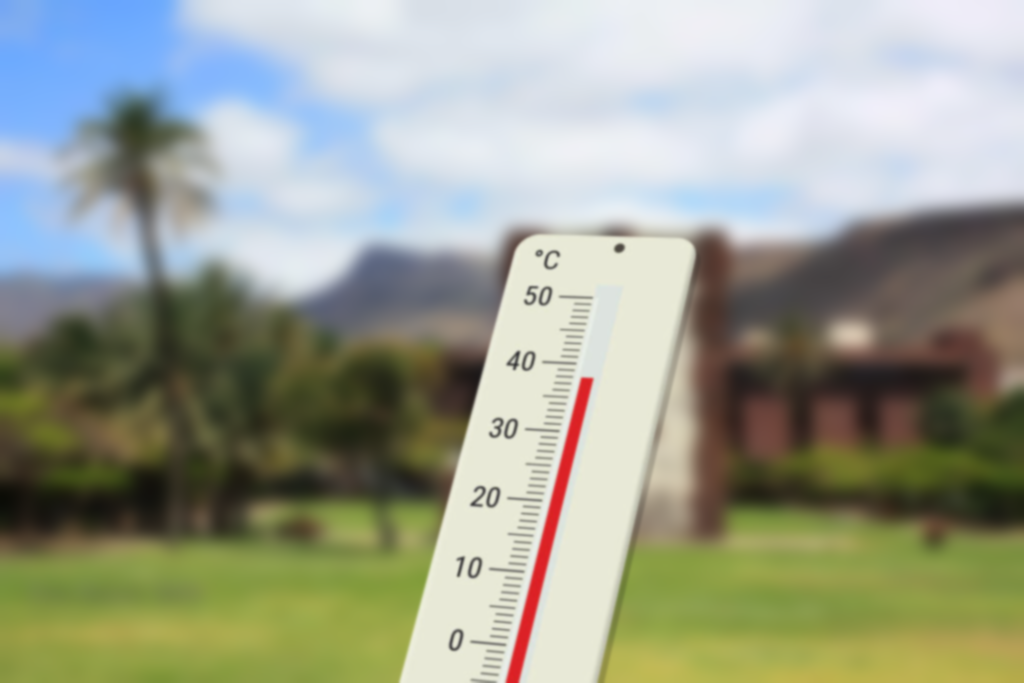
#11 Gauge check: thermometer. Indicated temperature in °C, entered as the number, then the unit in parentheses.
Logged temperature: 38 (°C)
